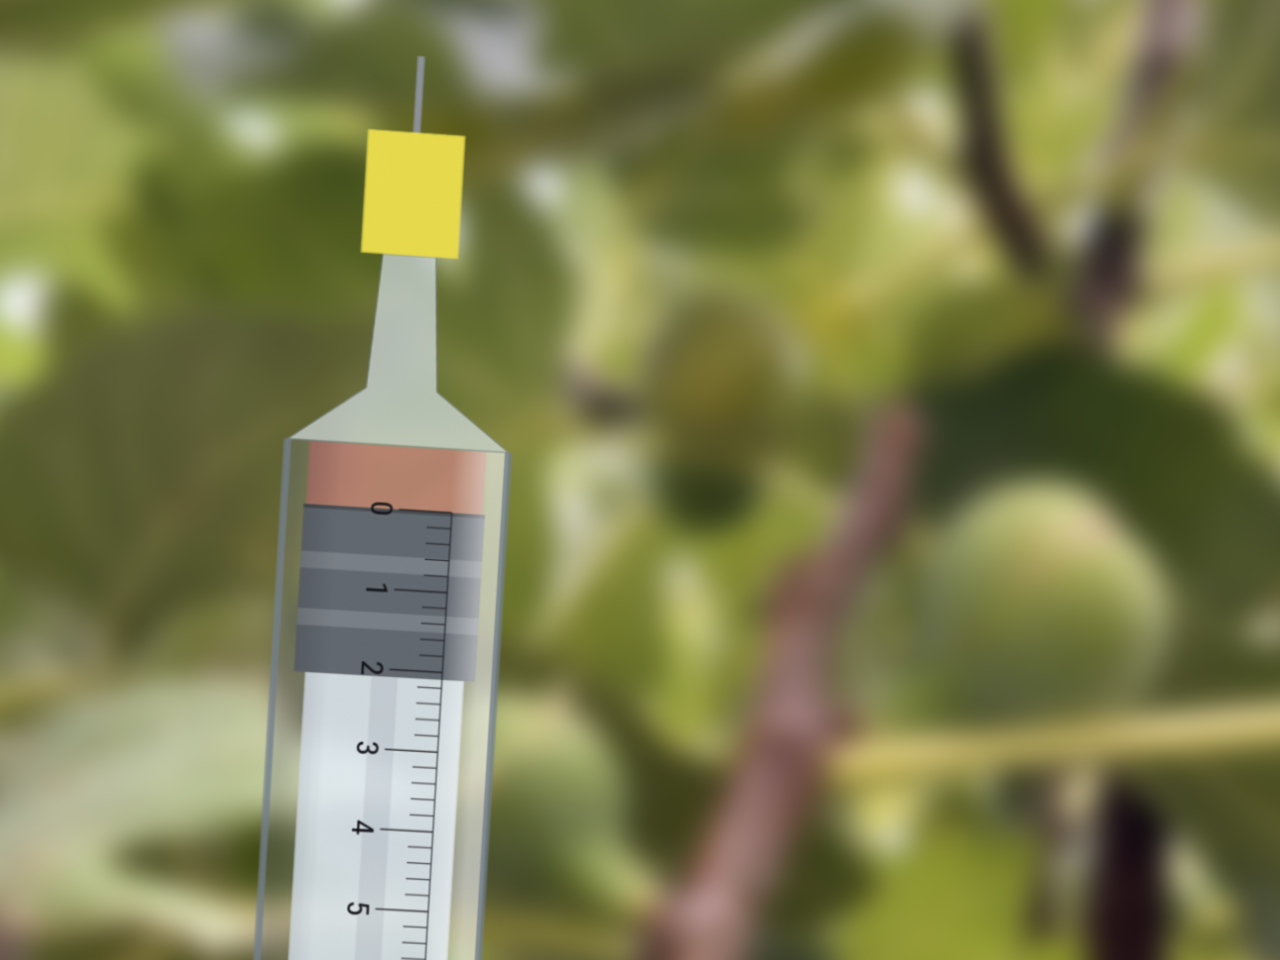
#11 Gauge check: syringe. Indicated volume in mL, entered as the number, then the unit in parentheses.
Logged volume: 0 (mL)
